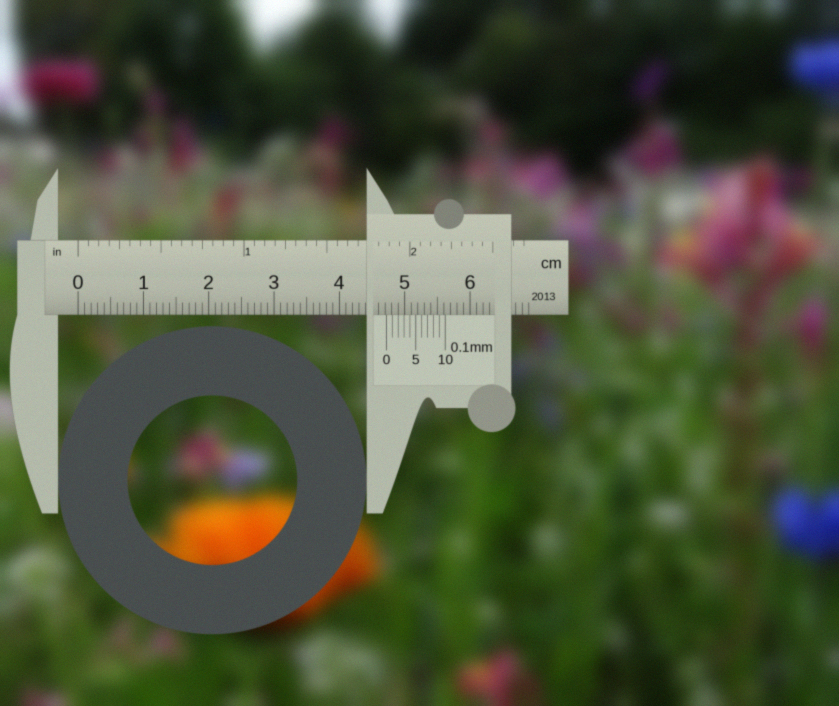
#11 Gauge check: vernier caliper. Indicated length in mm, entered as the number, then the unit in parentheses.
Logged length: 47.2 (mm)
